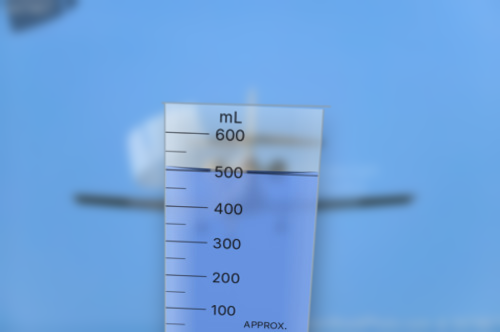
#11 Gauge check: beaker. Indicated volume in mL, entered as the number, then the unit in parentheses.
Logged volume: 500 (mL)
